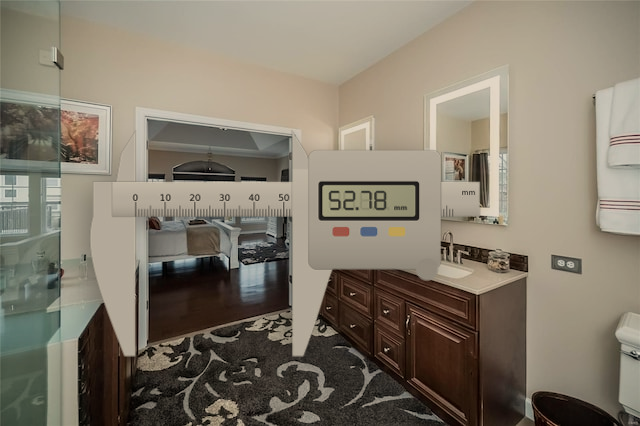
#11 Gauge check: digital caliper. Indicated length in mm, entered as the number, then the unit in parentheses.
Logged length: 52.78 (mm)
